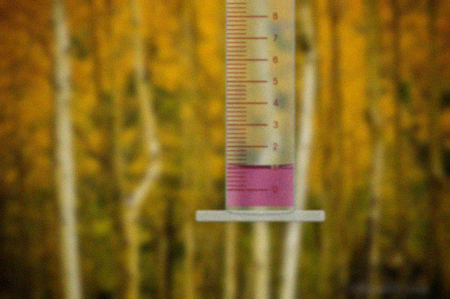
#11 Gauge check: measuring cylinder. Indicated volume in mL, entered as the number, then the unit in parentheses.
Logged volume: 1 (mL)
